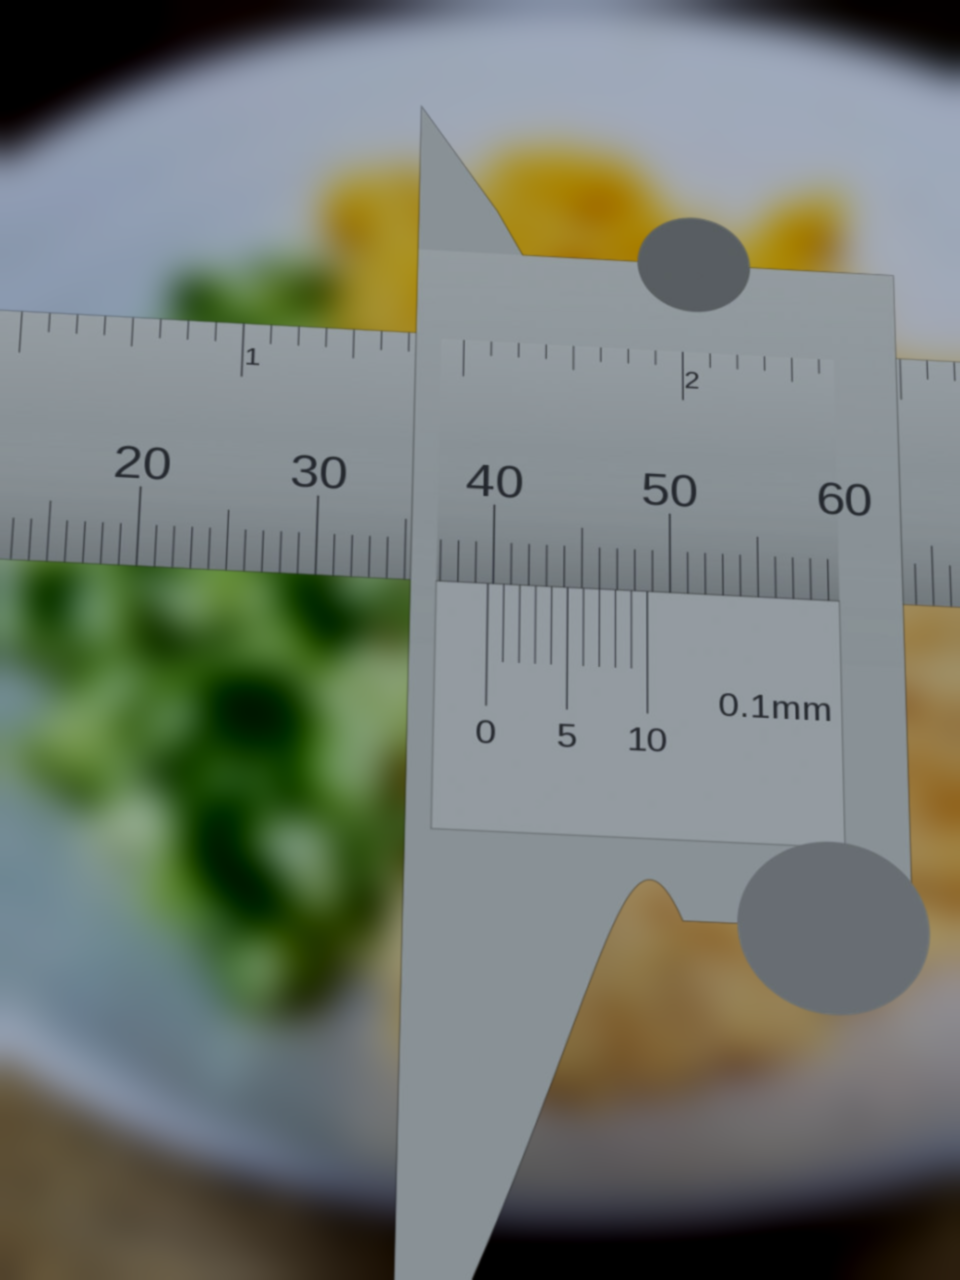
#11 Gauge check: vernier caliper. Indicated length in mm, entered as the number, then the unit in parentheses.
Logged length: 39.7 (mm)
